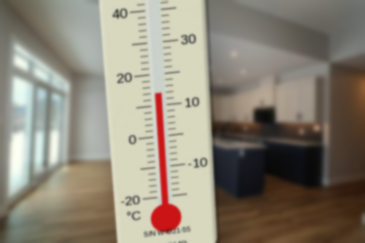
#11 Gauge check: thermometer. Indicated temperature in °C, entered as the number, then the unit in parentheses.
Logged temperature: 14 (°C)
